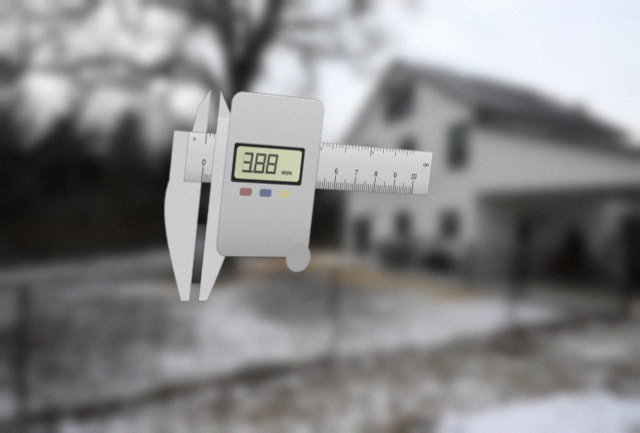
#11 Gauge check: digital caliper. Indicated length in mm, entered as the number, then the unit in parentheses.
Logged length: 3.88 (mm)
